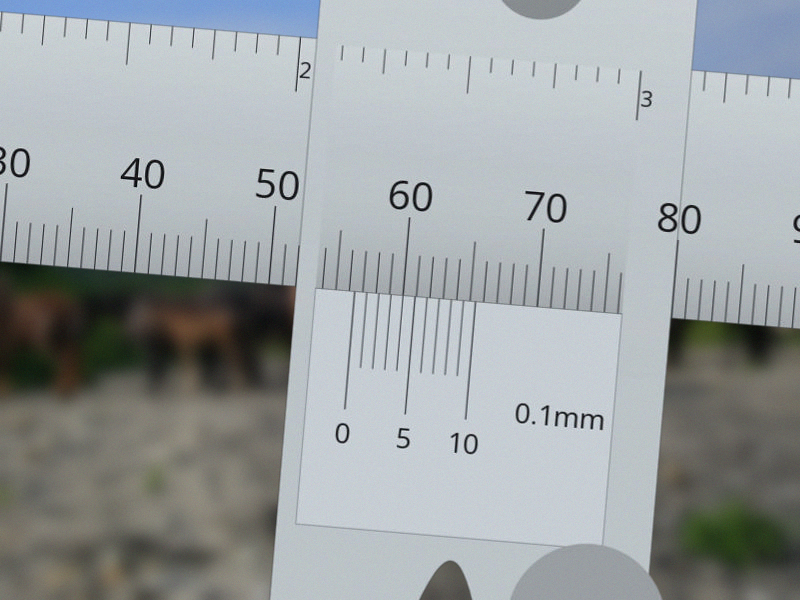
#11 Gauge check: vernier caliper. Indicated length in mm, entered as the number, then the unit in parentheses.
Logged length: 56.4 (mm)
